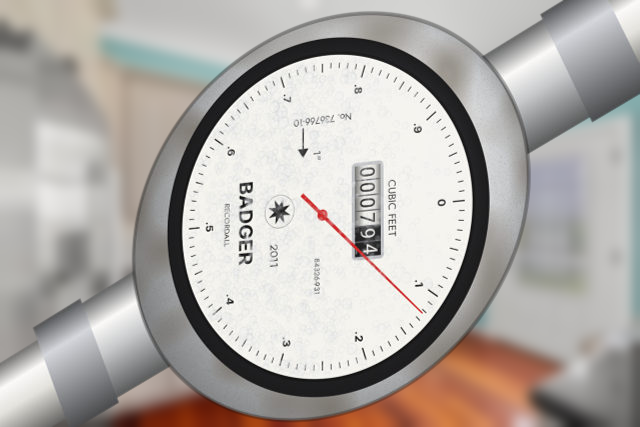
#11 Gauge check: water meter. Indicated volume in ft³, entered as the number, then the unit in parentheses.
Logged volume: 794.12 (ft³)
